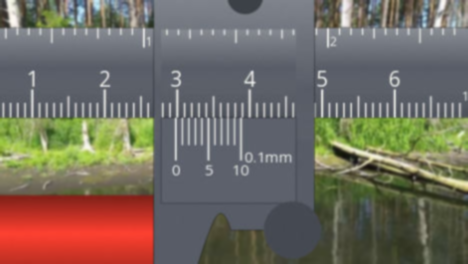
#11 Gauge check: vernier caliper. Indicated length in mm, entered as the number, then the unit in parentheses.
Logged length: 29.8 (mm)
